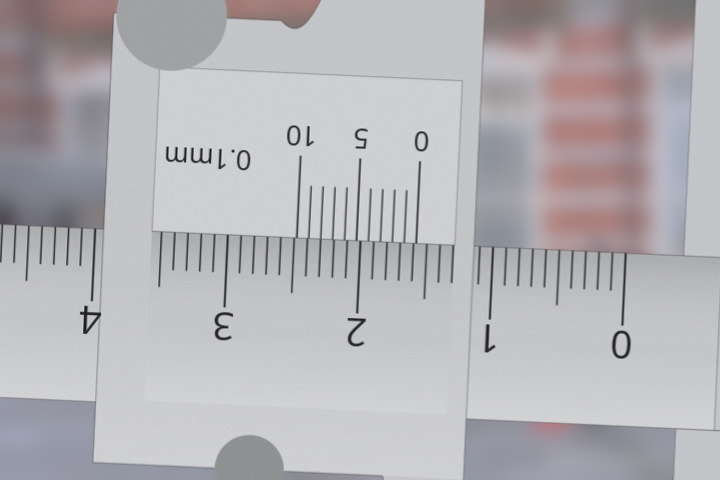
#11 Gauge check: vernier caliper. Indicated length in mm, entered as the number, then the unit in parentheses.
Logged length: 15.8 (mm)
